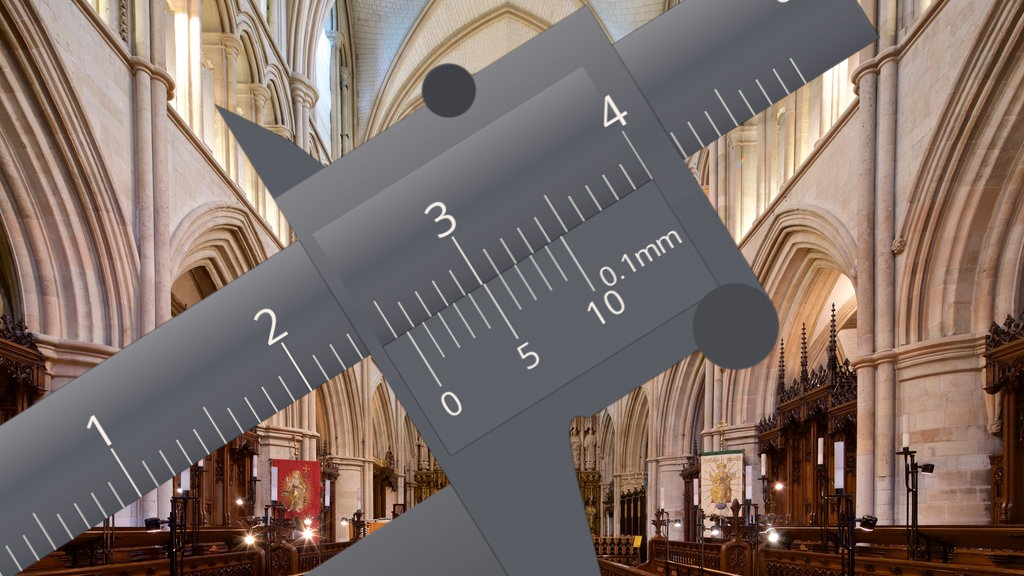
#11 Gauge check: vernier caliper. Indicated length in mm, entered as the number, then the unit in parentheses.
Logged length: 25.6 (mm)
